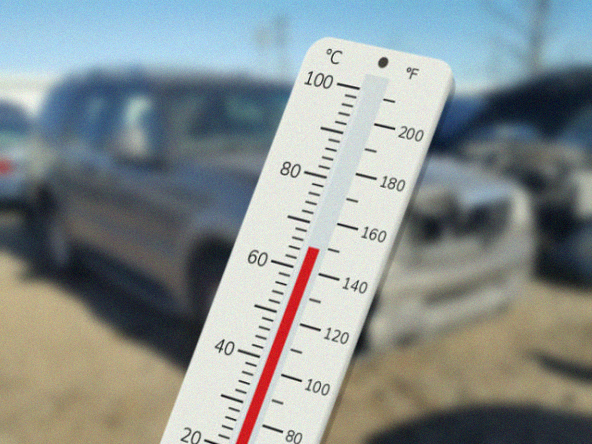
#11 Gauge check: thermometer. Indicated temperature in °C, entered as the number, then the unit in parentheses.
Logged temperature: 65 (°C)
